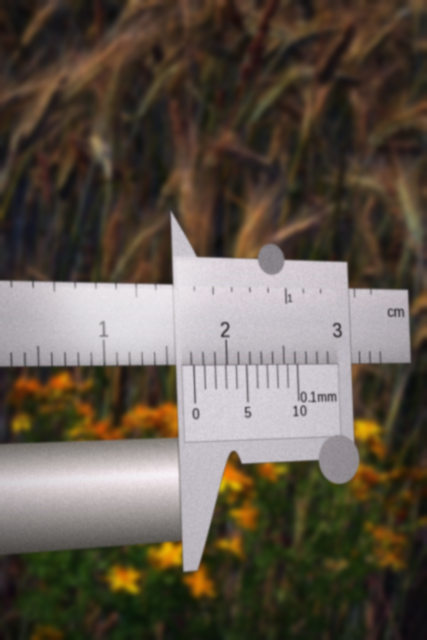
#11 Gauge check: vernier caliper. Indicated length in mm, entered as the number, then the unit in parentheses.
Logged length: 17.2 (mm)
